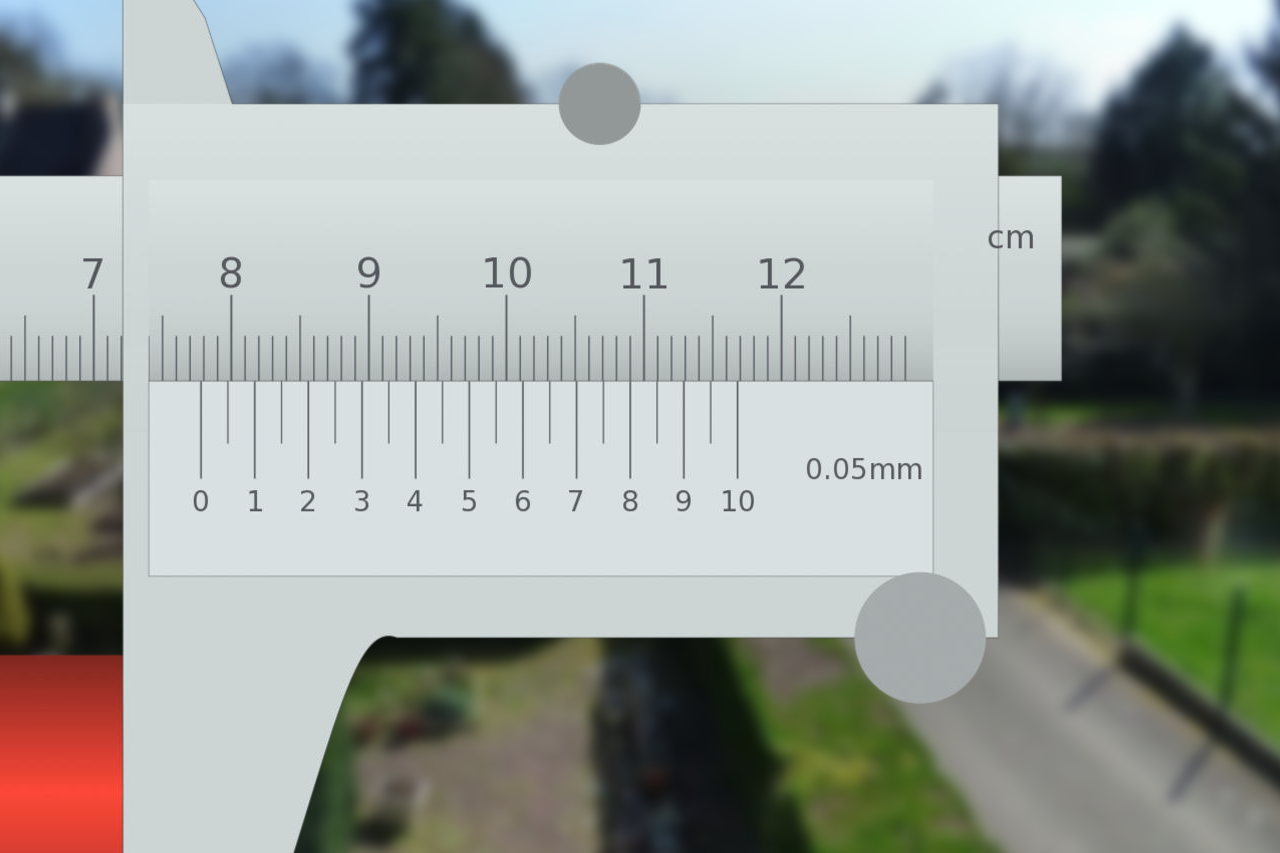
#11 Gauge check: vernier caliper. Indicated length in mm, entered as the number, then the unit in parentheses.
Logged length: 77.8 (mm)
